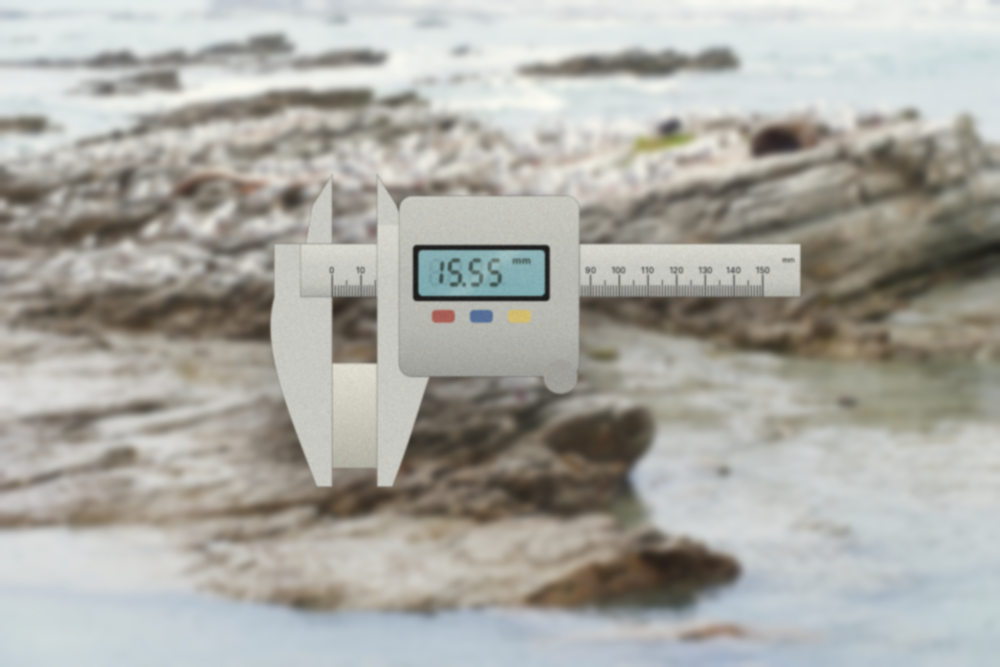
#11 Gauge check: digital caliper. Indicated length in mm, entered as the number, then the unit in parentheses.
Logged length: 15.55 (mm)
